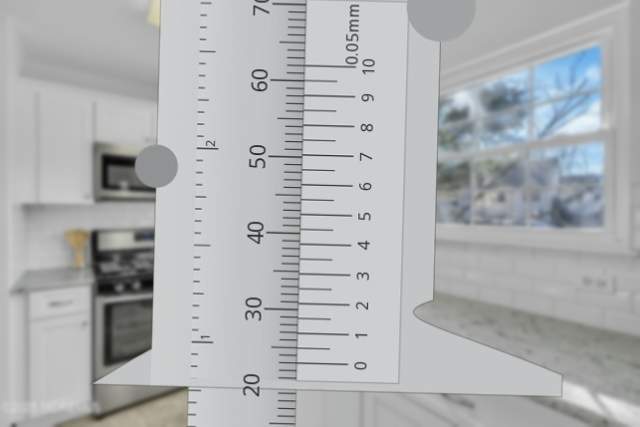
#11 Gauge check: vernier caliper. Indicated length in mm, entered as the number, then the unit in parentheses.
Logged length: 23.0 (mm)
